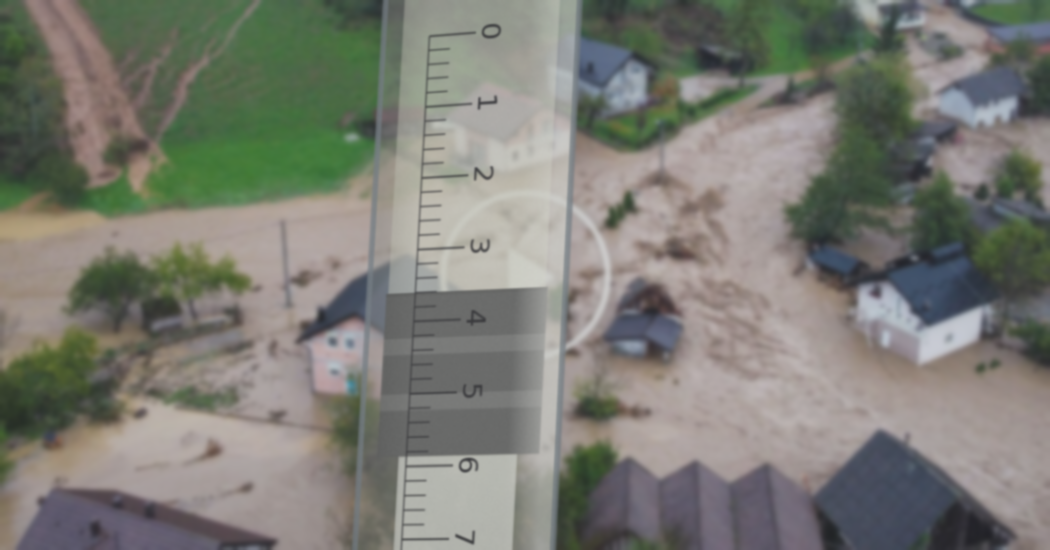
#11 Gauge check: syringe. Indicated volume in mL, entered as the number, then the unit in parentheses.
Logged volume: 3.6 (mL)
